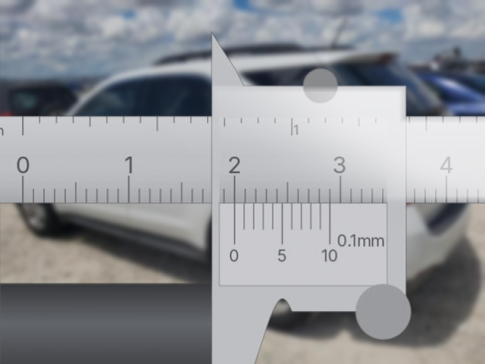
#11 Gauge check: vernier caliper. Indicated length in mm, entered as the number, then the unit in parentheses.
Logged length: 20.0 (mm)
